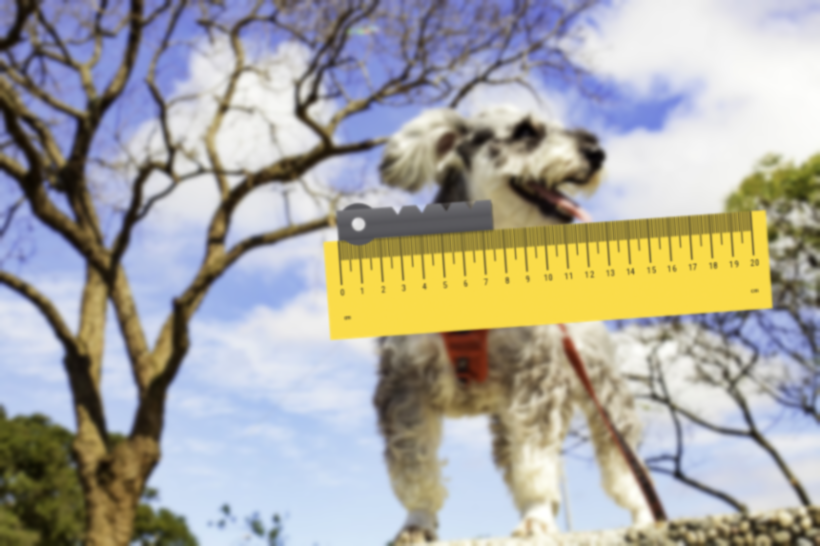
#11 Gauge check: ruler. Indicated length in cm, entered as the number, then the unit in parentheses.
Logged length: 7.5 (cm)
